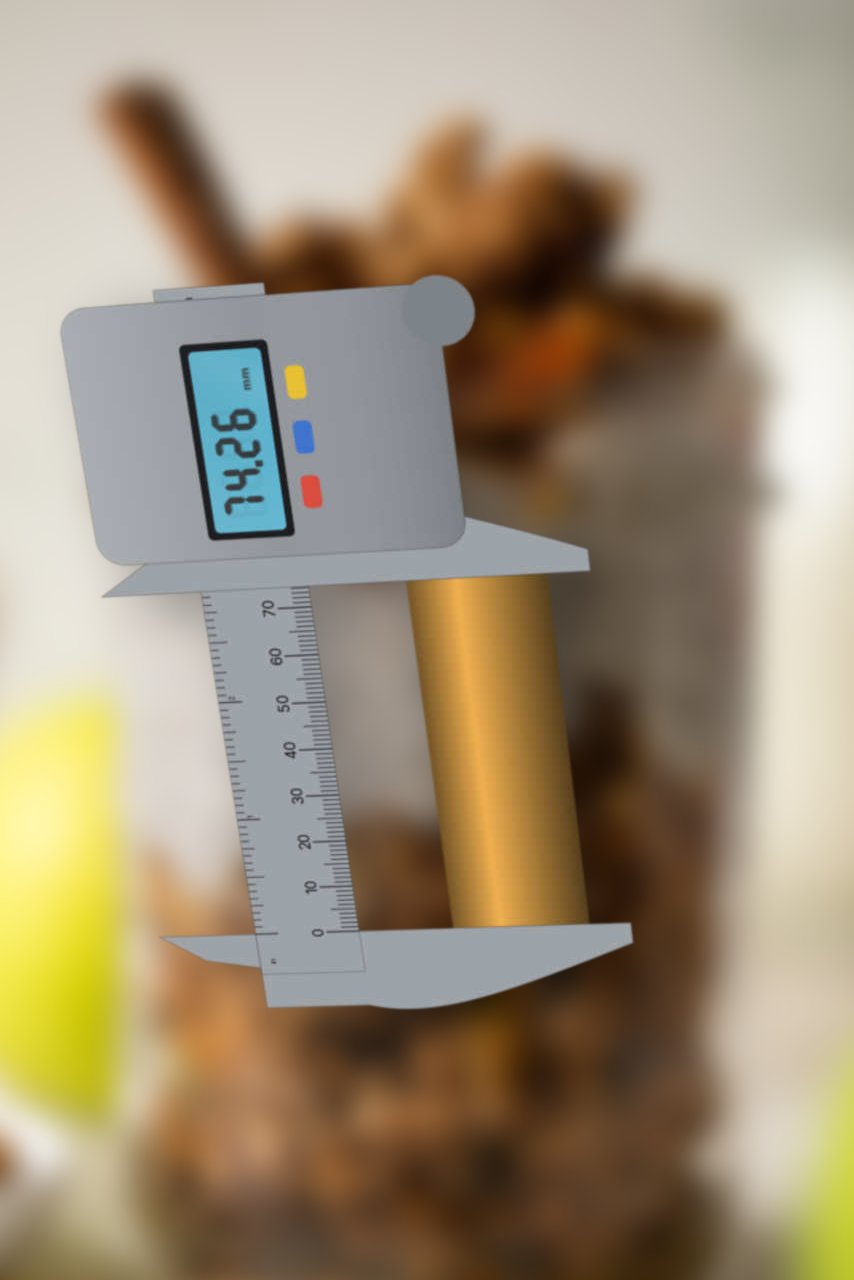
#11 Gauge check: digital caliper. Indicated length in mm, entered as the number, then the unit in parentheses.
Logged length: 74.26 (mm)
